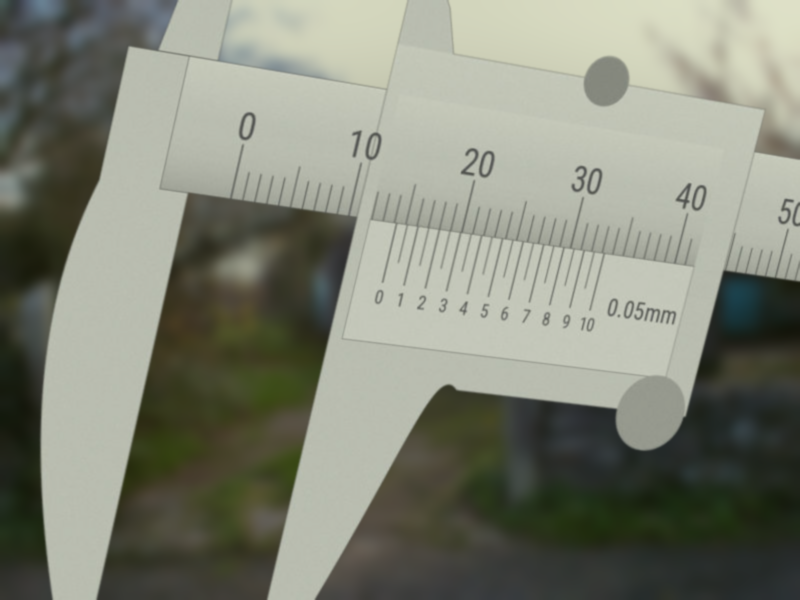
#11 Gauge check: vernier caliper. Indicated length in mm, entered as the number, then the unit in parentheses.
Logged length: 14.2 (mm)
